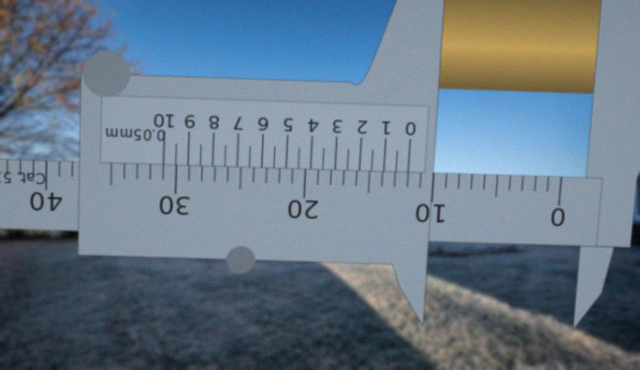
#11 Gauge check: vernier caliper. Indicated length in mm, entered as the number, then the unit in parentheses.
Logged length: 12.0 (mm)
